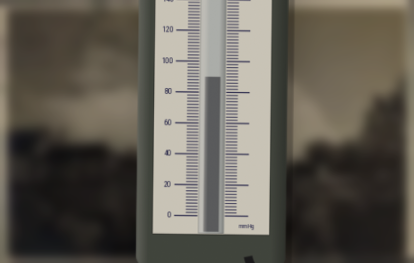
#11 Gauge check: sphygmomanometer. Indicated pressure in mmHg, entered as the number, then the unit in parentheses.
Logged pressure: 90 (mmHg)
